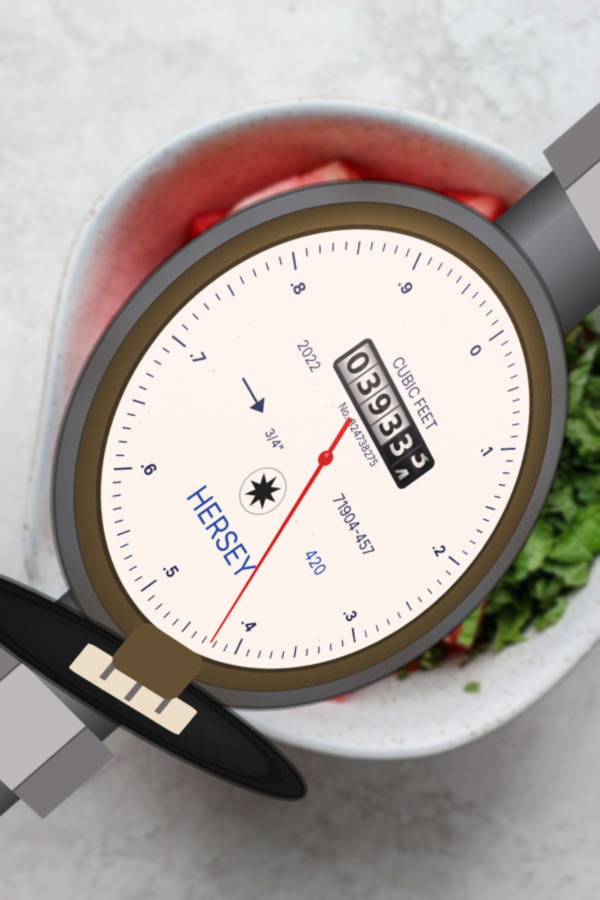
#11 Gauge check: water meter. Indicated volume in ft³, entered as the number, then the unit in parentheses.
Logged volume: 39333.42 (ft³)
